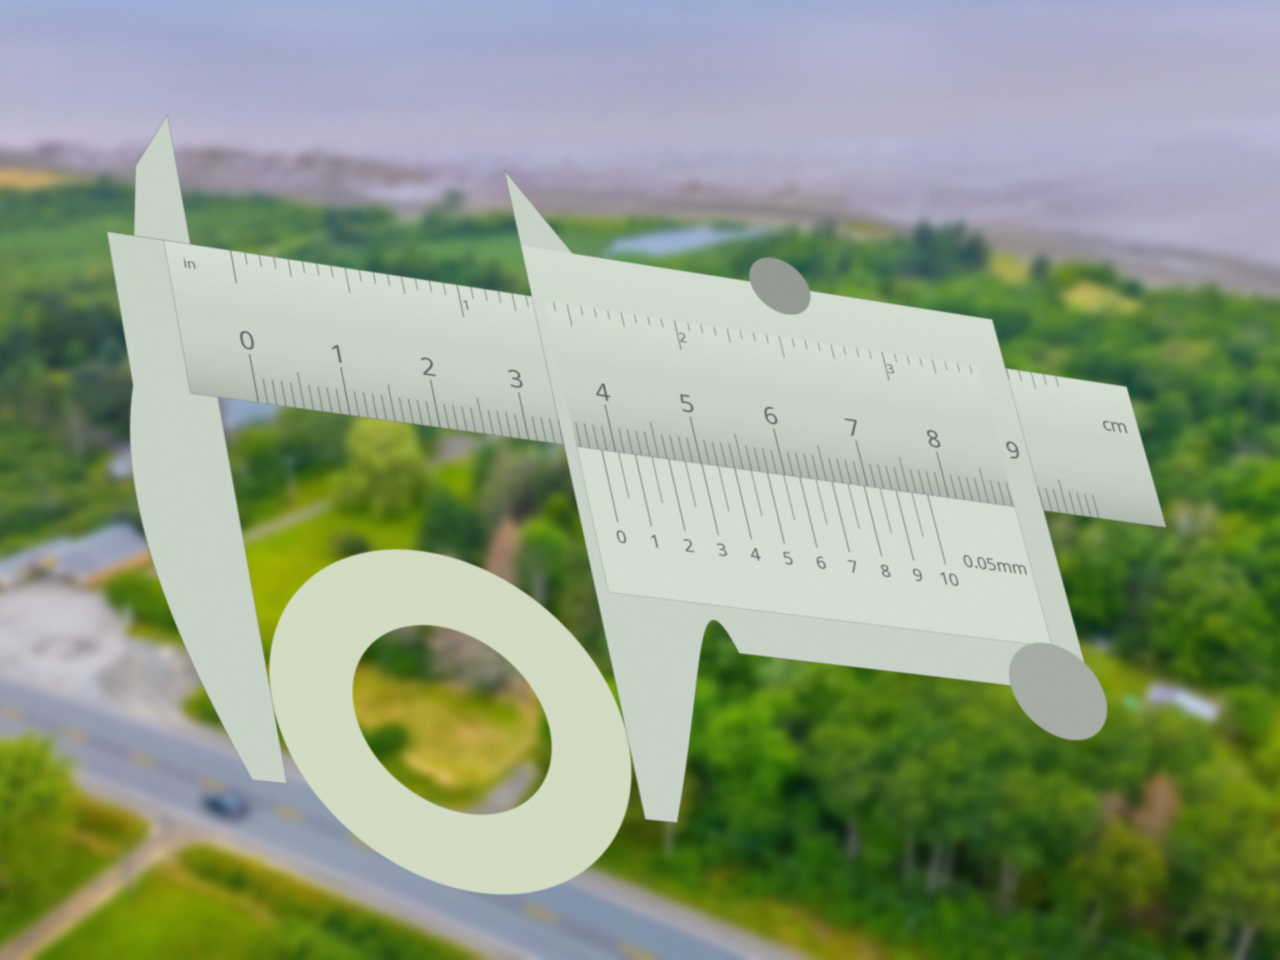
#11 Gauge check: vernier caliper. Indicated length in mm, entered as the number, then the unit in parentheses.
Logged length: 38.4 (mm)
